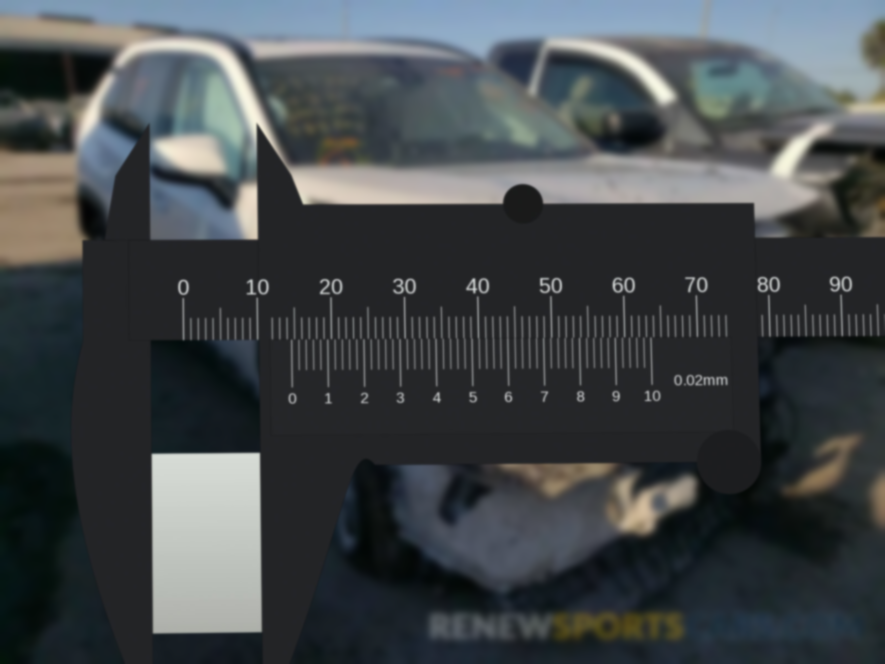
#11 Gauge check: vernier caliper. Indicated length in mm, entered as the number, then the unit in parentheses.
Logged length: 14.6 (mm)
